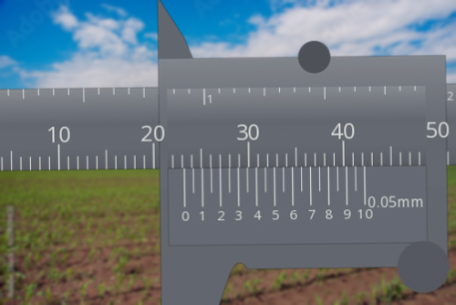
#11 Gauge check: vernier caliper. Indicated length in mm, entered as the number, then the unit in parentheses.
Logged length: 23.2 (mm)
